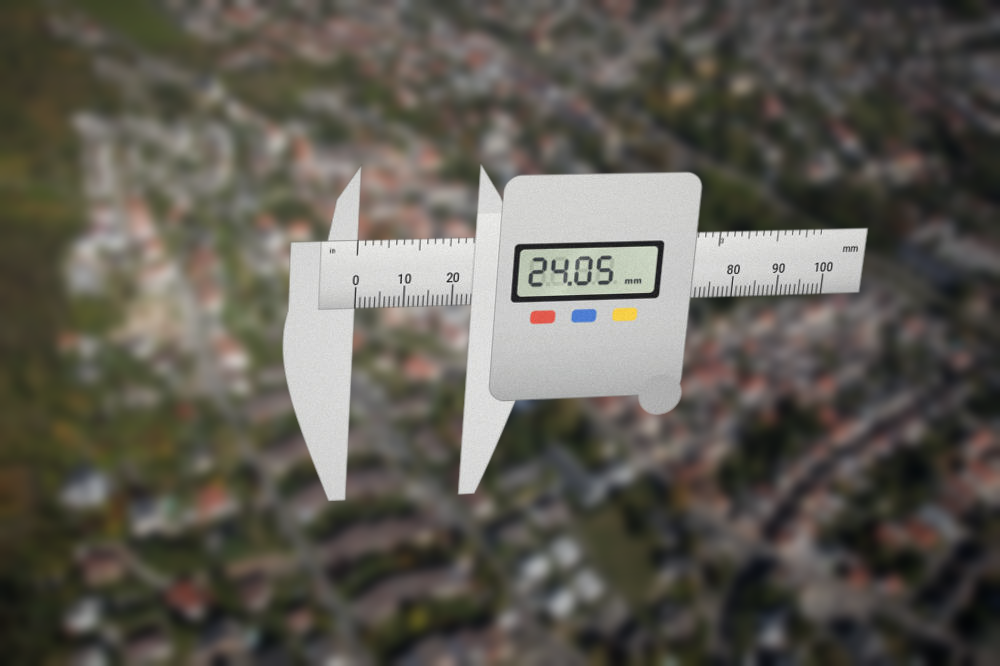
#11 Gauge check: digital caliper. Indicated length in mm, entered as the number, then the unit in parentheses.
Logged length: 24.05 (mm)
